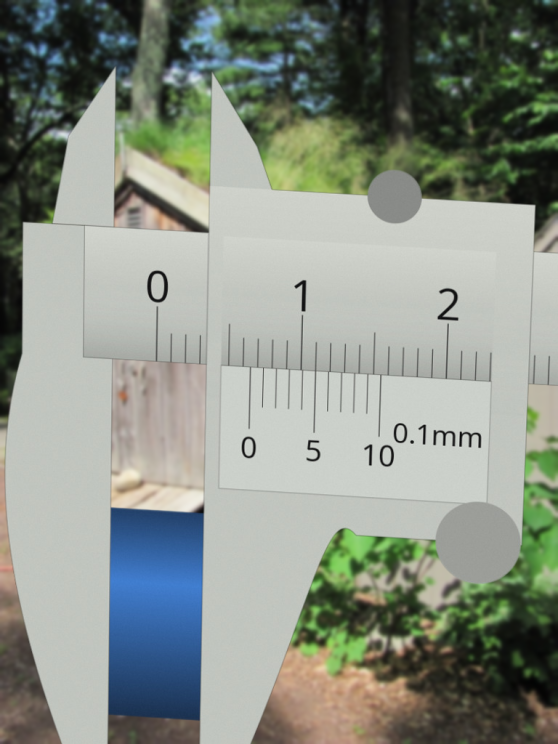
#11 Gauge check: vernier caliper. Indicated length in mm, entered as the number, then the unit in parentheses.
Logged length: 6.5 (mm)
